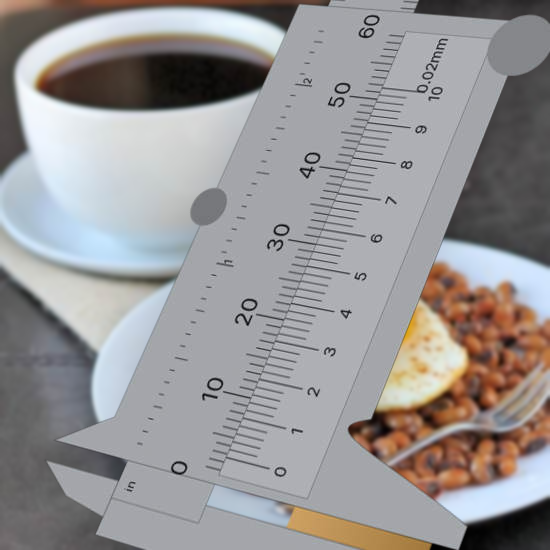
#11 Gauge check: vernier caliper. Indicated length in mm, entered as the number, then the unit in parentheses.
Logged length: 2.6 (mm)
